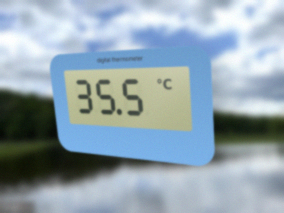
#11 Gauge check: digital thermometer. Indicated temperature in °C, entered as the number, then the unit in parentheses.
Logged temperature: 35.5 (°C)
